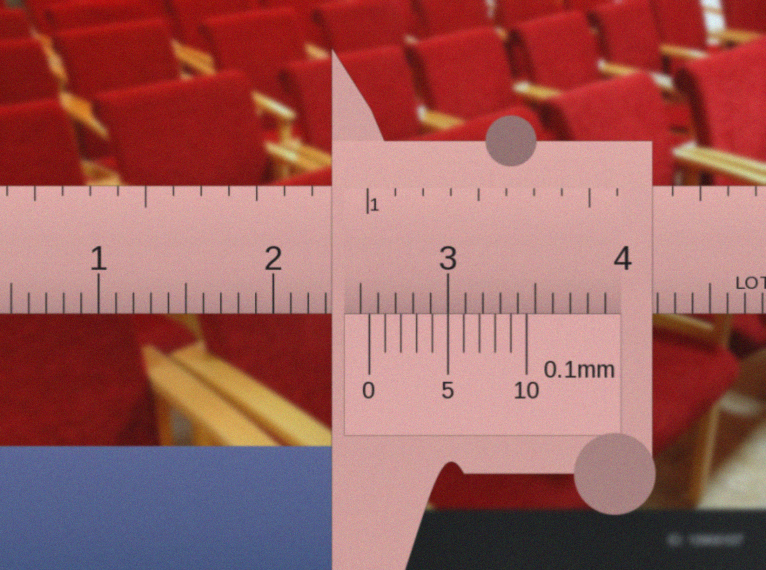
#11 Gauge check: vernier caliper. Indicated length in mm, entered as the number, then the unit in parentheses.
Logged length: 25.5 (mm)
